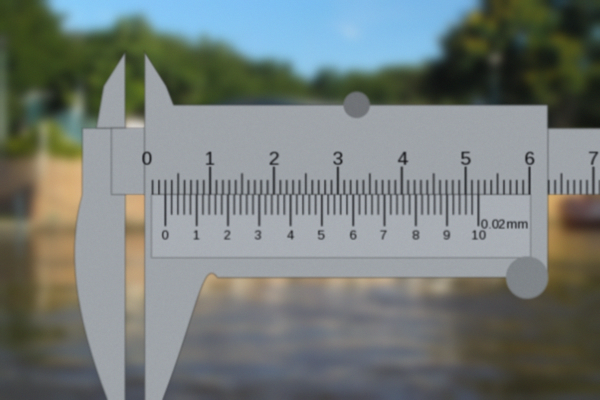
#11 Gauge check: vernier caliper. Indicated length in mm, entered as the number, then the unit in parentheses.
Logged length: 3.0 (mm)
